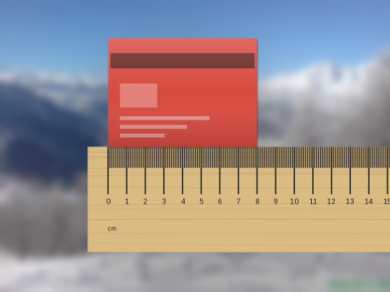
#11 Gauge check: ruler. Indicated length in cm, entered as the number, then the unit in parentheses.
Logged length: 8 (cm)
